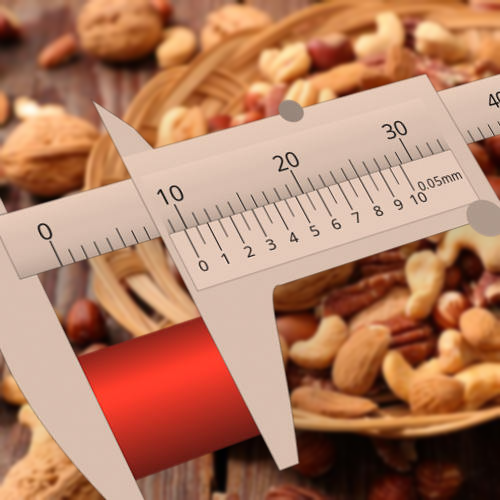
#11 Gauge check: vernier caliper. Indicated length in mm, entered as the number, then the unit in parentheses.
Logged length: 9.8 (mm)
